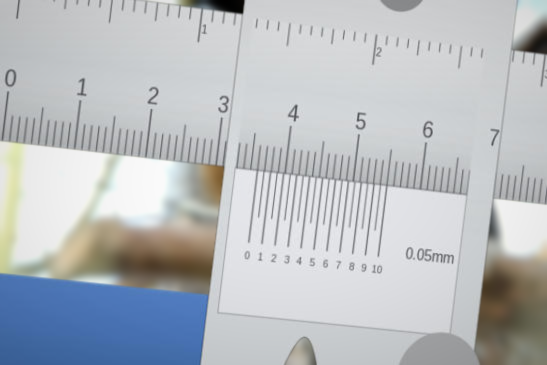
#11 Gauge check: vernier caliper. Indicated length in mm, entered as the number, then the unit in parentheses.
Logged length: 36.0 (mm)
